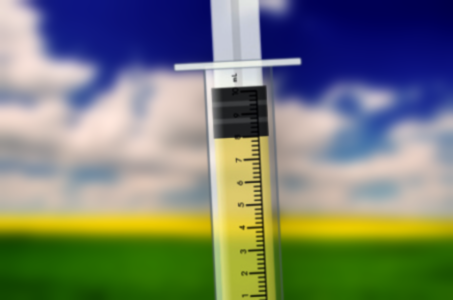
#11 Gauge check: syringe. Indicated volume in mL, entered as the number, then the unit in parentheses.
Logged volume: 8 (mL)
